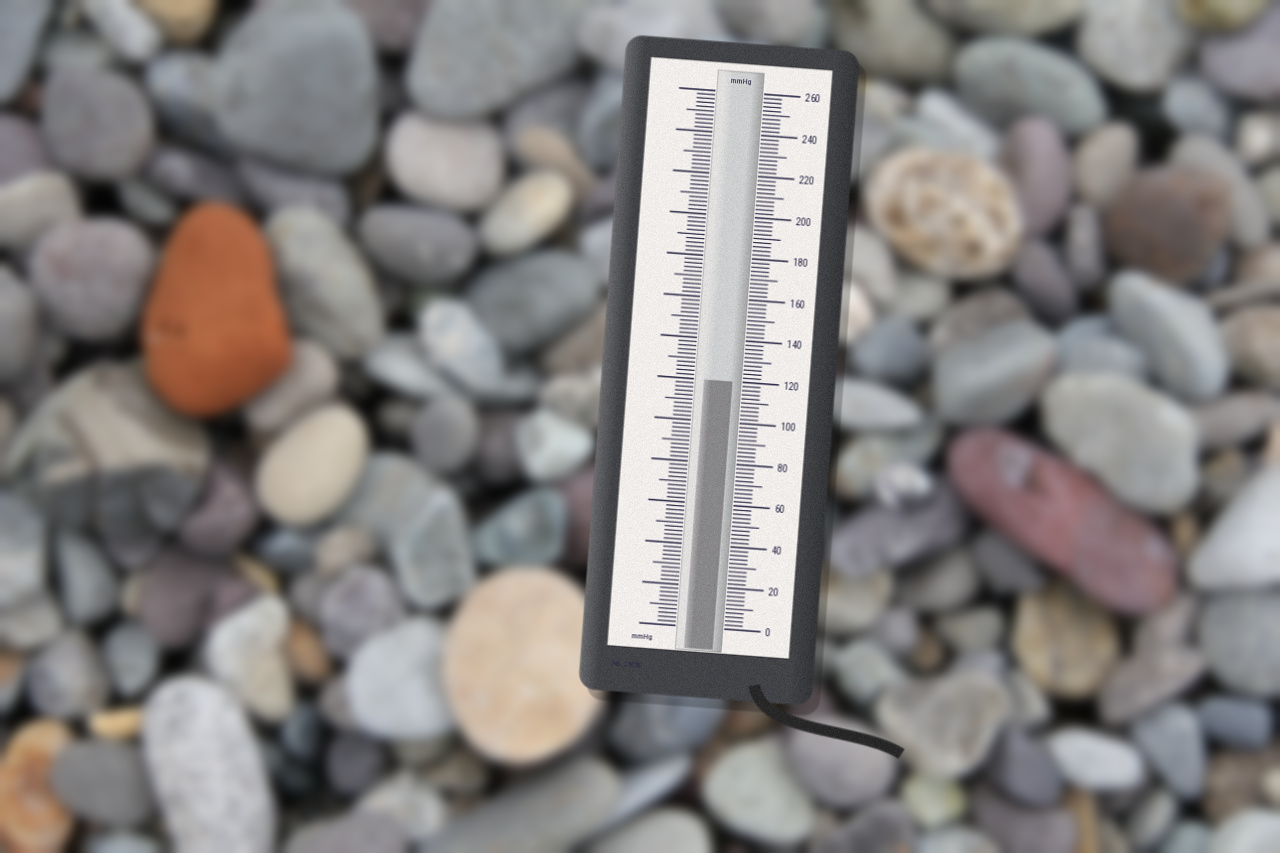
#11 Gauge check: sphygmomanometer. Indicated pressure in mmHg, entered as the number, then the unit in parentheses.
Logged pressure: 120 (mmHg)
